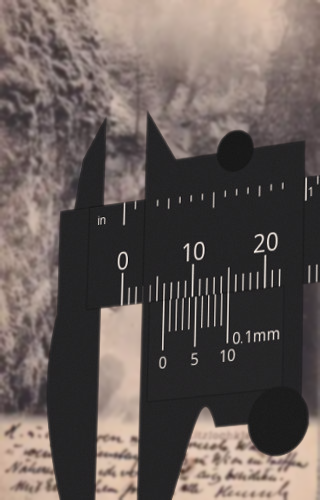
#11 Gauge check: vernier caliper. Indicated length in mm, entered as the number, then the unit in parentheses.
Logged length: 6.0 (mm)
